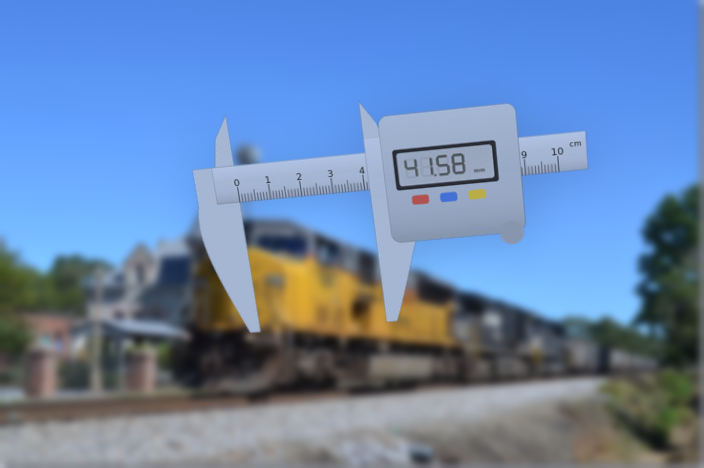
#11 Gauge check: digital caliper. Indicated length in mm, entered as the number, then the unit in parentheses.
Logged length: 41.58 (mm)
